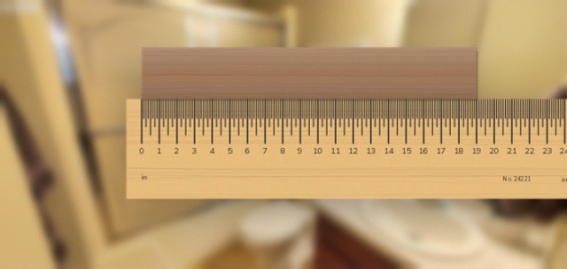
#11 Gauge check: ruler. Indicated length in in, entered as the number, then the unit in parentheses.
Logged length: 19 (in)
